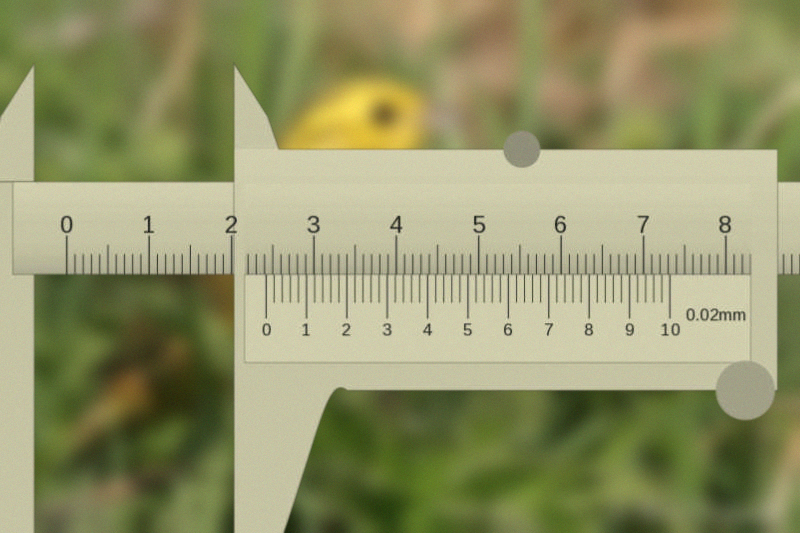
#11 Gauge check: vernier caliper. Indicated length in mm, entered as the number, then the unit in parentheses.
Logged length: 24.2 (mm)
